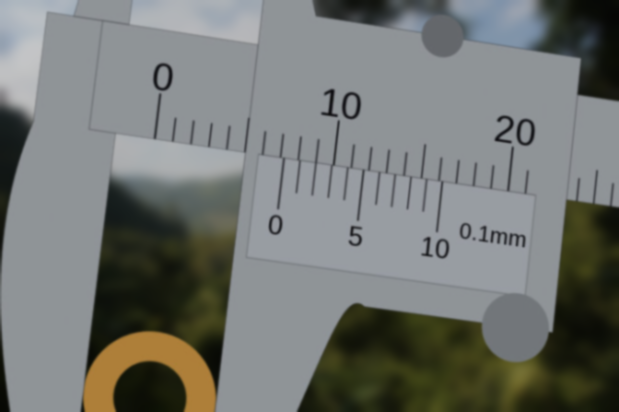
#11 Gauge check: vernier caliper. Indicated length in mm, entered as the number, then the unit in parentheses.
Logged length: 7.2 (mm)
